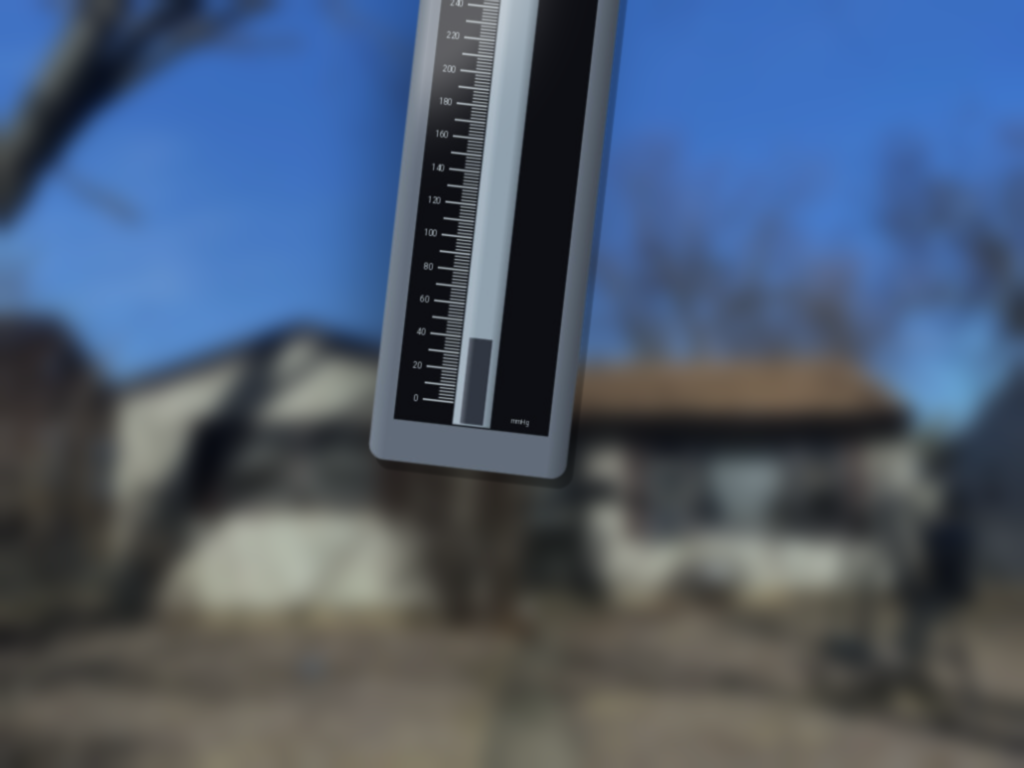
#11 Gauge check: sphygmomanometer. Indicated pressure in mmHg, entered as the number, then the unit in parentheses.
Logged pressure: 40 (mmHg)
